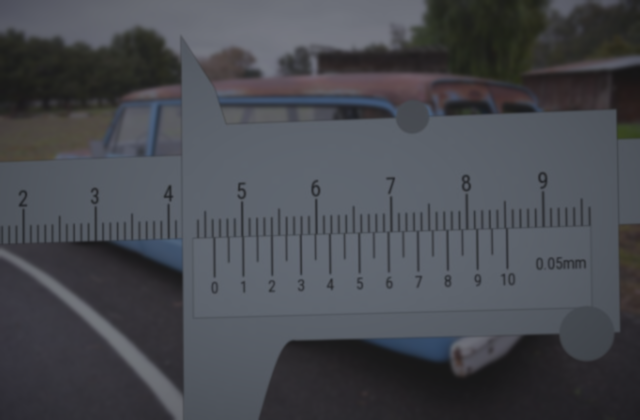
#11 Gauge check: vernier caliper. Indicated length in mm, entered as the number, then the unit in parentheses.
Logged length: 46.2 (mm)
